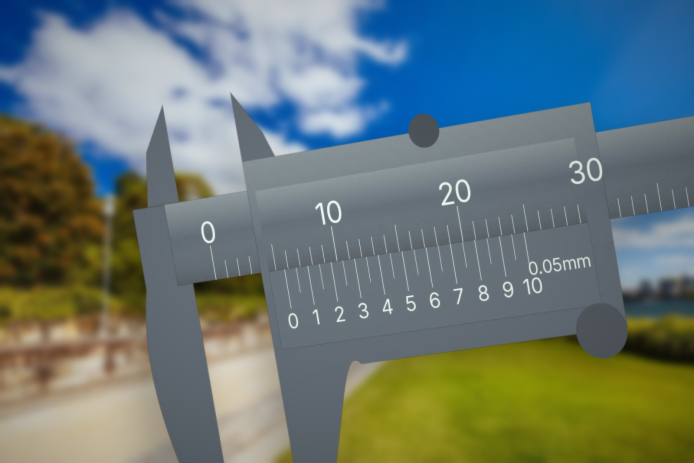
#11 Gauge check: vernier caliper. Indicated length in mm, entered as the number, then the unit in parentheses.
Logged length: 5.7 (mm)
